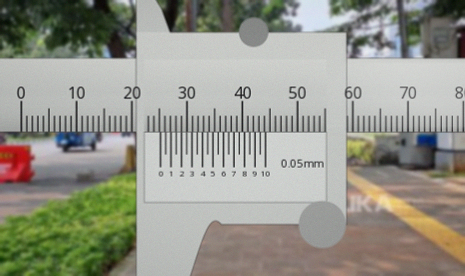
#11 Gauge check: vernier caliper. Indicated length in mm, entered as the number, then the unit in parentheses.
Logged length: 25.2 (mm)
